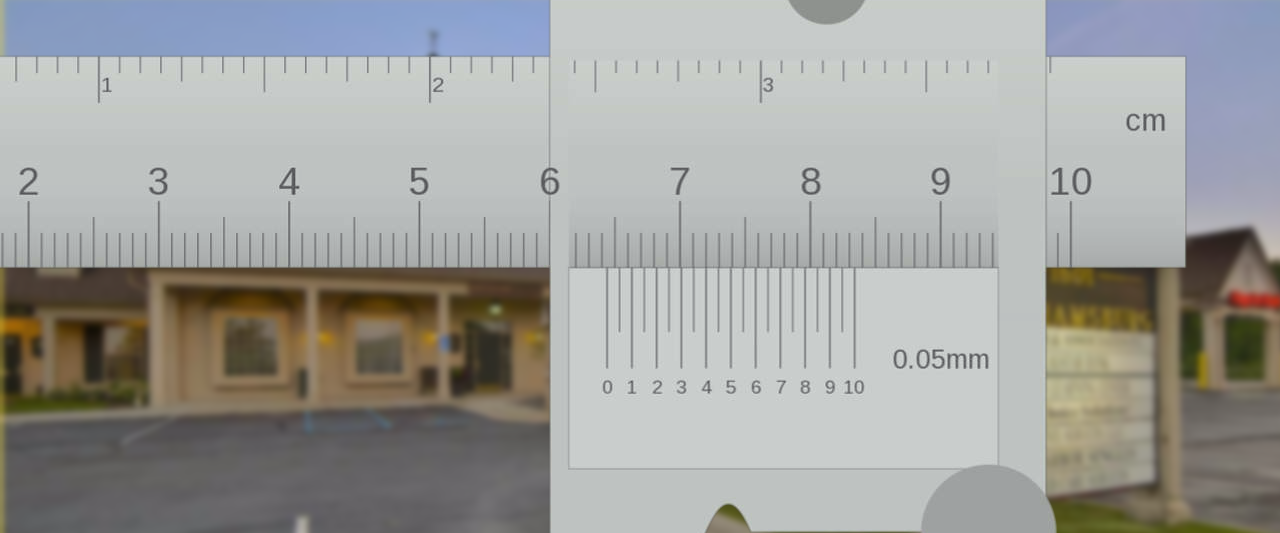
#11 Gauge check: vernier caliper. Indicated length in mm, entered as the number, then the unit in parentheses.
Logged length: 64.4 (mm)
